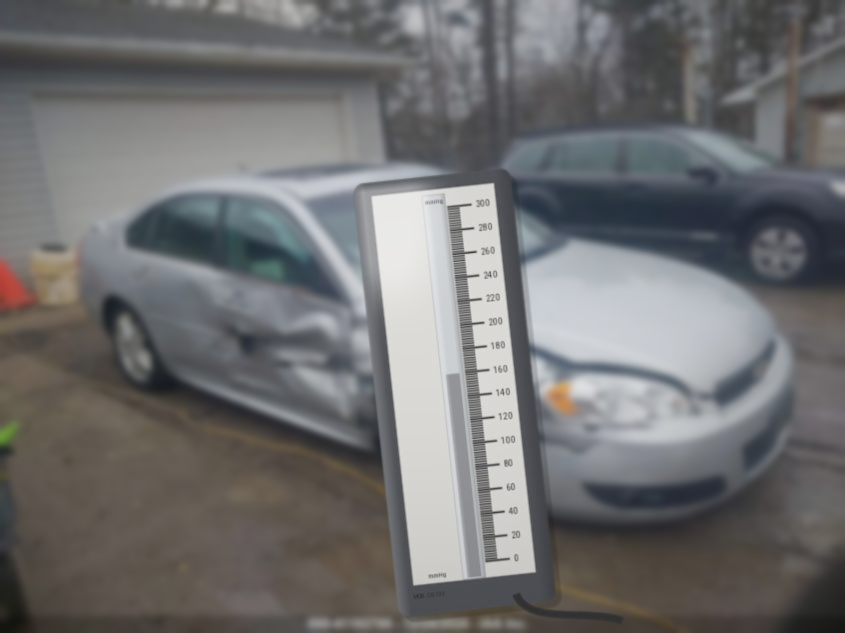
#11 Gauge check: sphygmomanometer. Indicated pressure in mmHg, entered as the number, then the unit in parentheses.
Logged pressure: 160 (mmHg)
